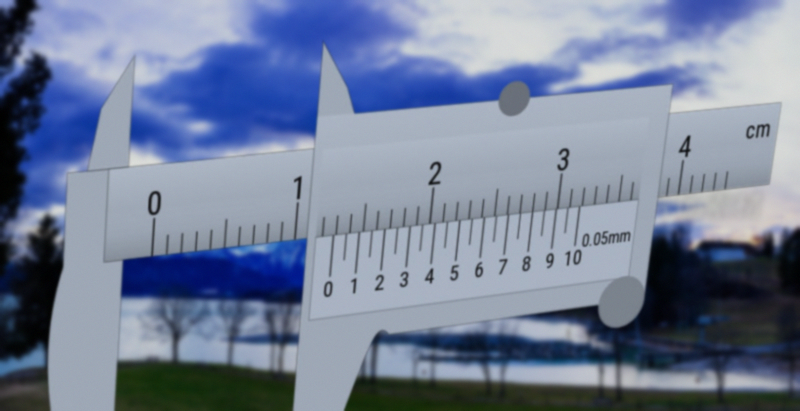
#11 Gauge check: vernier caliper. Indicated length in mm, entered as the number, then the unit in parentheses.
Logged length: 12.8 (mm)
